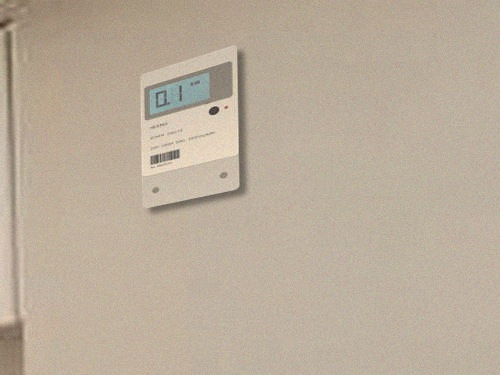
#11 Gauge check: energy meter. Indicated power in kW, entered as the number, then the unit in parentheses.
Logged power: 0.1 (kW)
